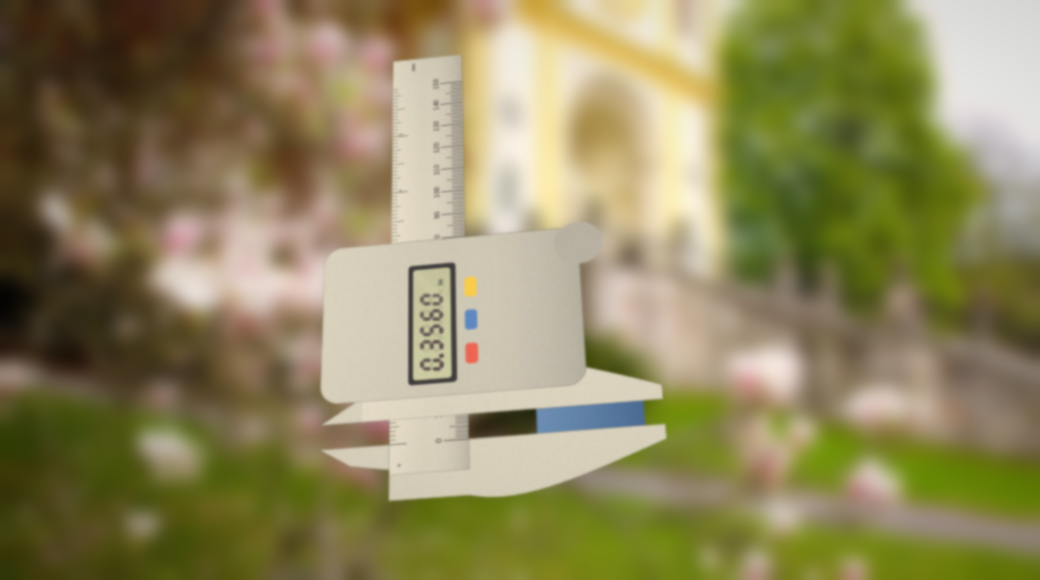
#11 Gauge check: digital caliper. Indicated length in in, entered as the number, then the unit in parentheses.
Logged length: 0.3560 (in)
